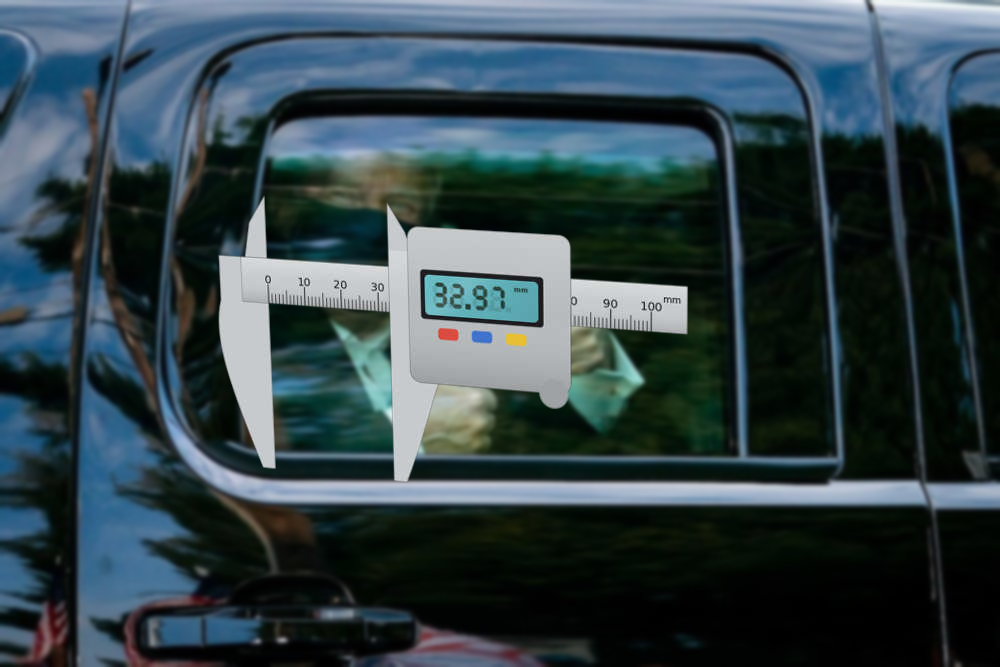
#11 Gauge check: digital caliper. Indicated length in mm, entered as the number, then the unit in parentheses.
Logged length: 32.97 (mm)
